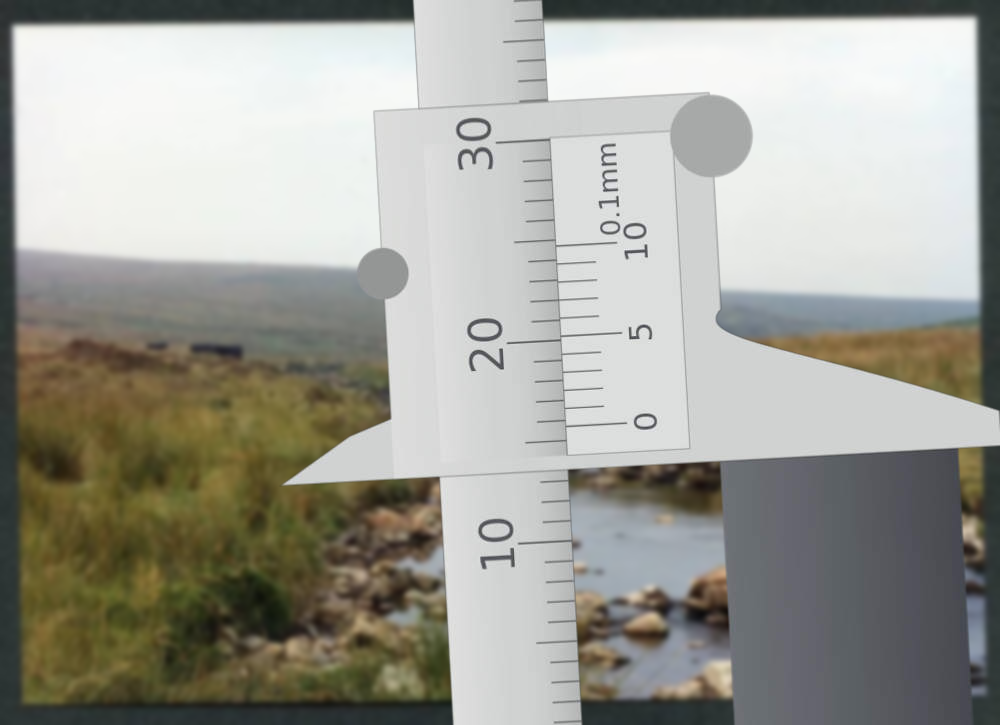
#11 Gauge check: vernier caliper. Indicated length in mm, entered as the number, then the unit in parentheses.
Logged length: 15.7 (mm)
